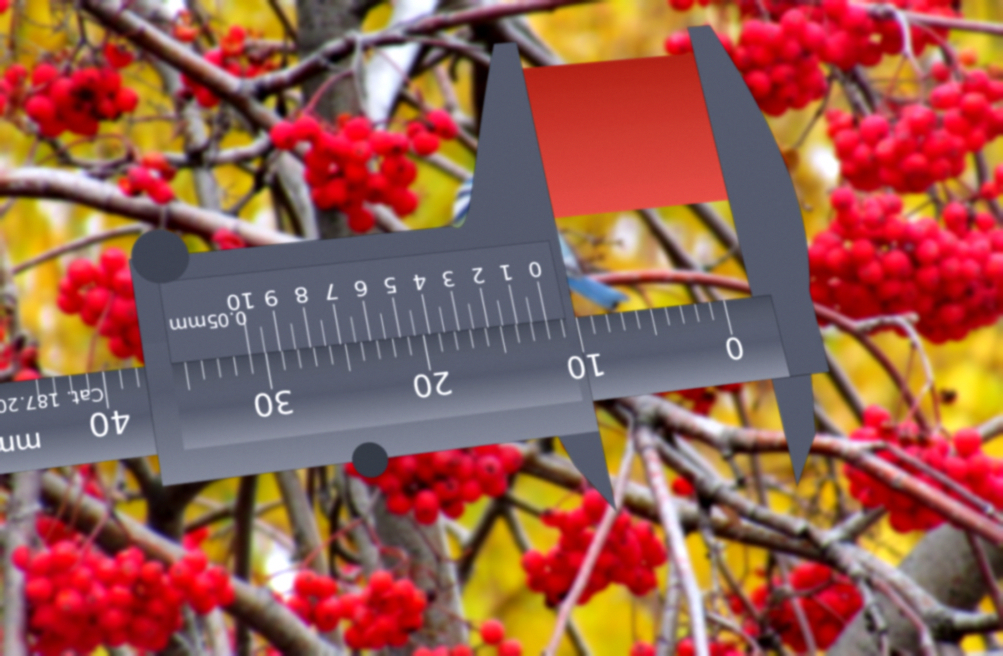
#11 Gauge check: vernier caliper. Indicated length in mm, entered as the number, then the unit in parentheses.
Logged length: 12.0 (mm)
